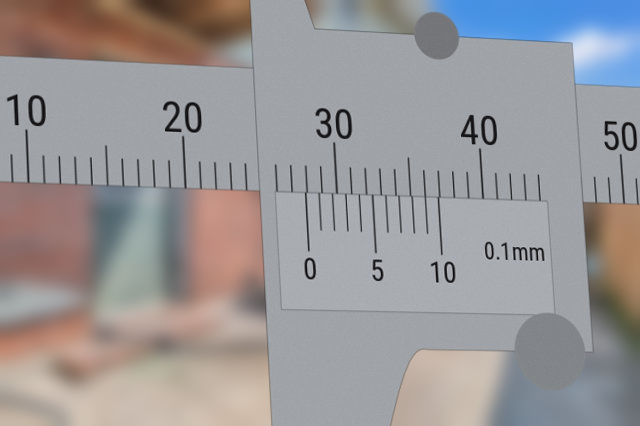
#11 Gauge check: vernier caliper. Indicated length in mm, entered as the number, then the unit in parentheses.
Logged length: 27.9 (mm)
